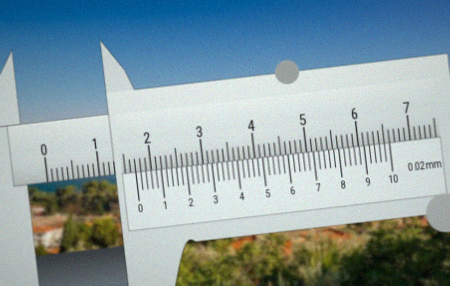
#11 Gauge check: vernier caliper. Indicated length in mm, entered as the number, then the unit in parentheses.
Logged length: 17.0 (mm)
